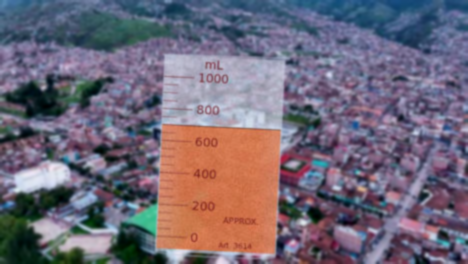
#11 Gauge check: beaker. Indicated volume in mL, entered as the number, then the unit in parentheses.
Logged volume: 700 (mL)
